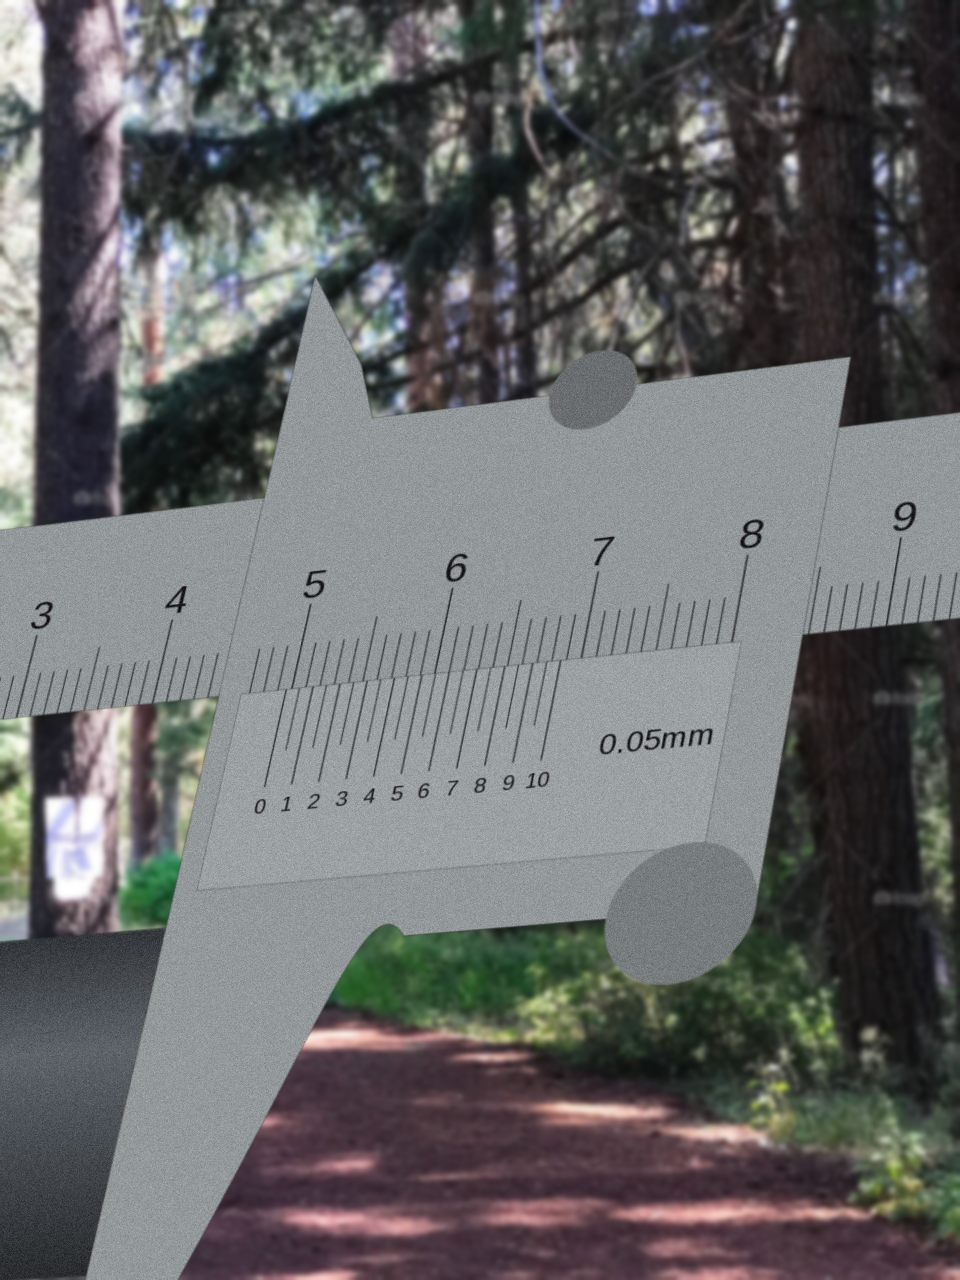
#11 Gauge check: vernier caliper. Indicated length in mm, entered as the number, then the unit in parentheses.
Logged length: 49.6 (mm)
